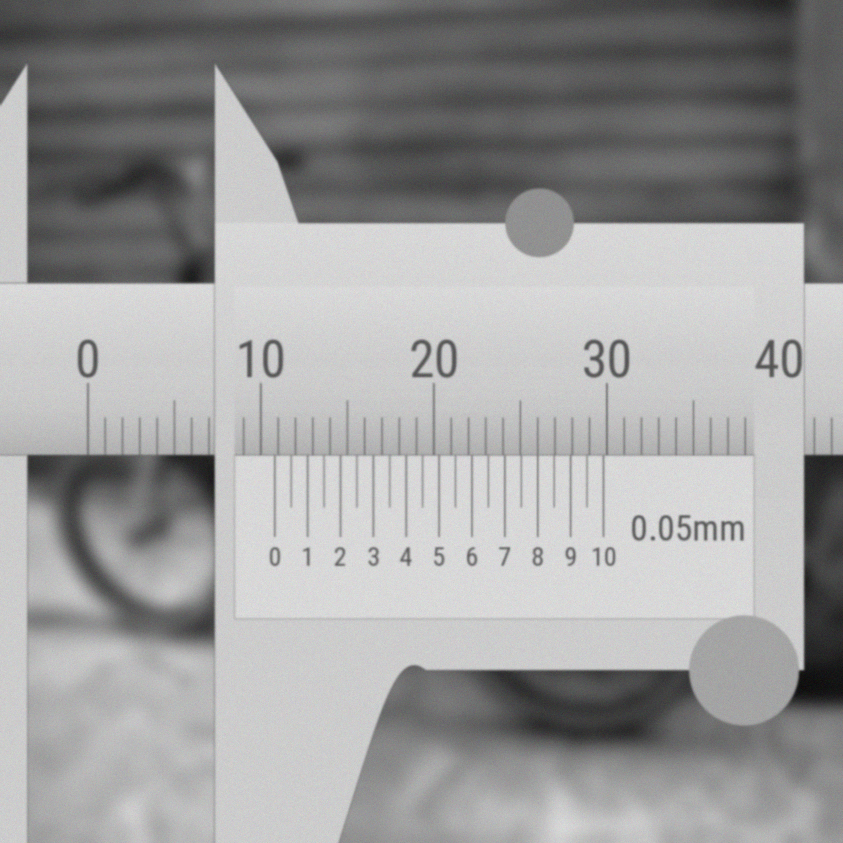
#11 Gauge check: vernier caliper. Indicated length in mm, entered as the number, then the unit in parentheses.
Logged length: 10.8 (mm)
